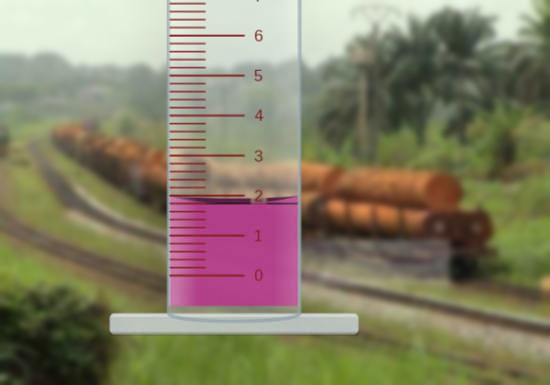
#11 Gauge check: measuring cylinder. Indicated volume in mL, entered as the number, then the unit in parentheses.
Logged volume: 1.8 (mL)
